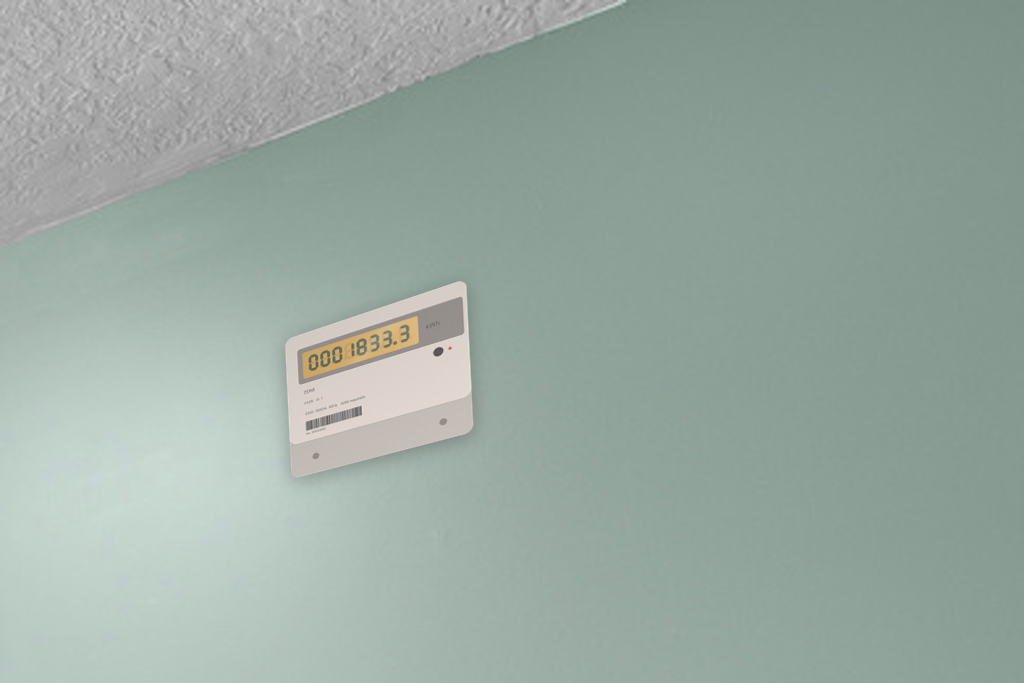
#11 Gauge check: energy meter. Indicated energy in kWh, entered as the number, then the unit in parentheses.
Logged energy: 1833.3 (kWh)
